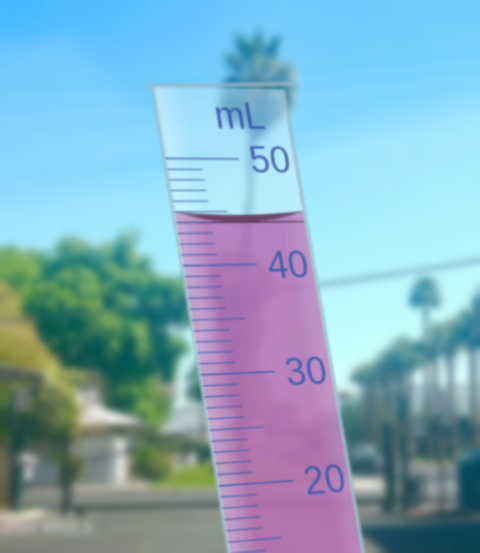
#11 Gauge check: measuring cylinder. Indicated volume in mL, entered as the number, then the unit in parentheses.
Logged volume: 44 (mL)
